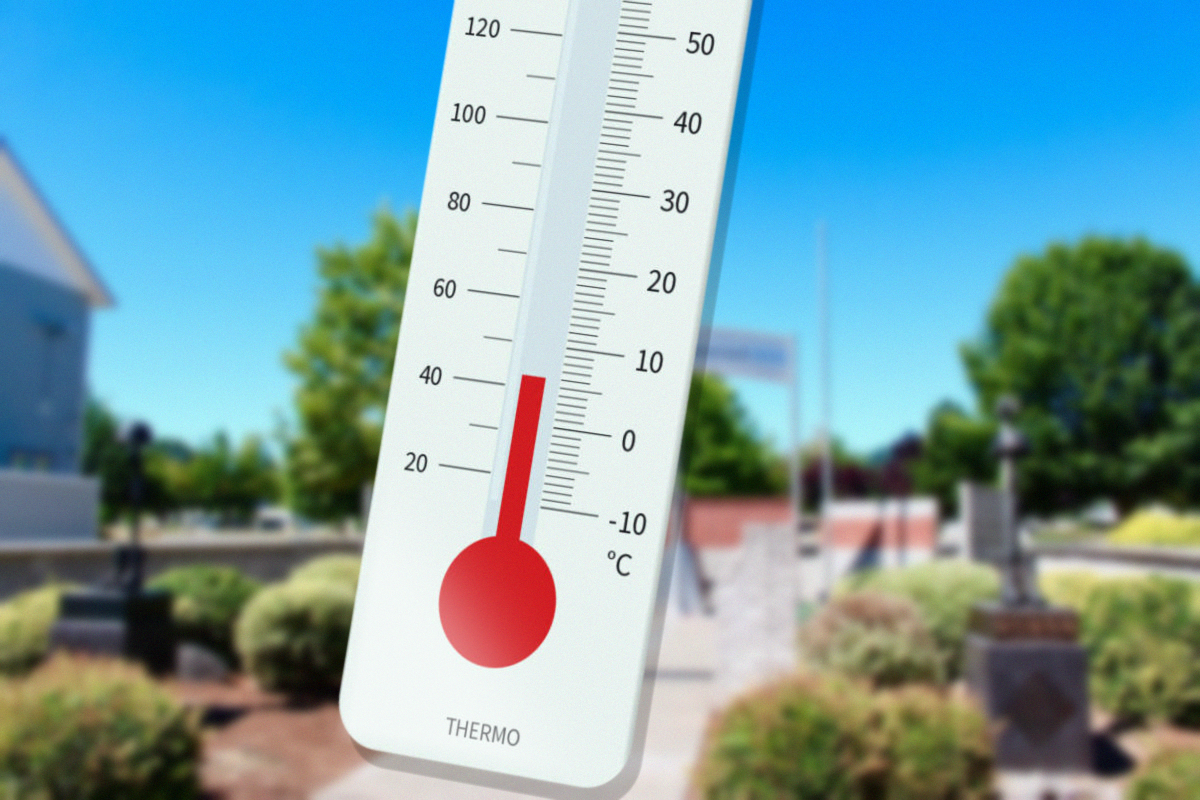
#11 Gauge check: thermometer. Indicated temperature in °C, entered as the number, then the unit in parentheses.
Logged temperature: 6 (°C)
